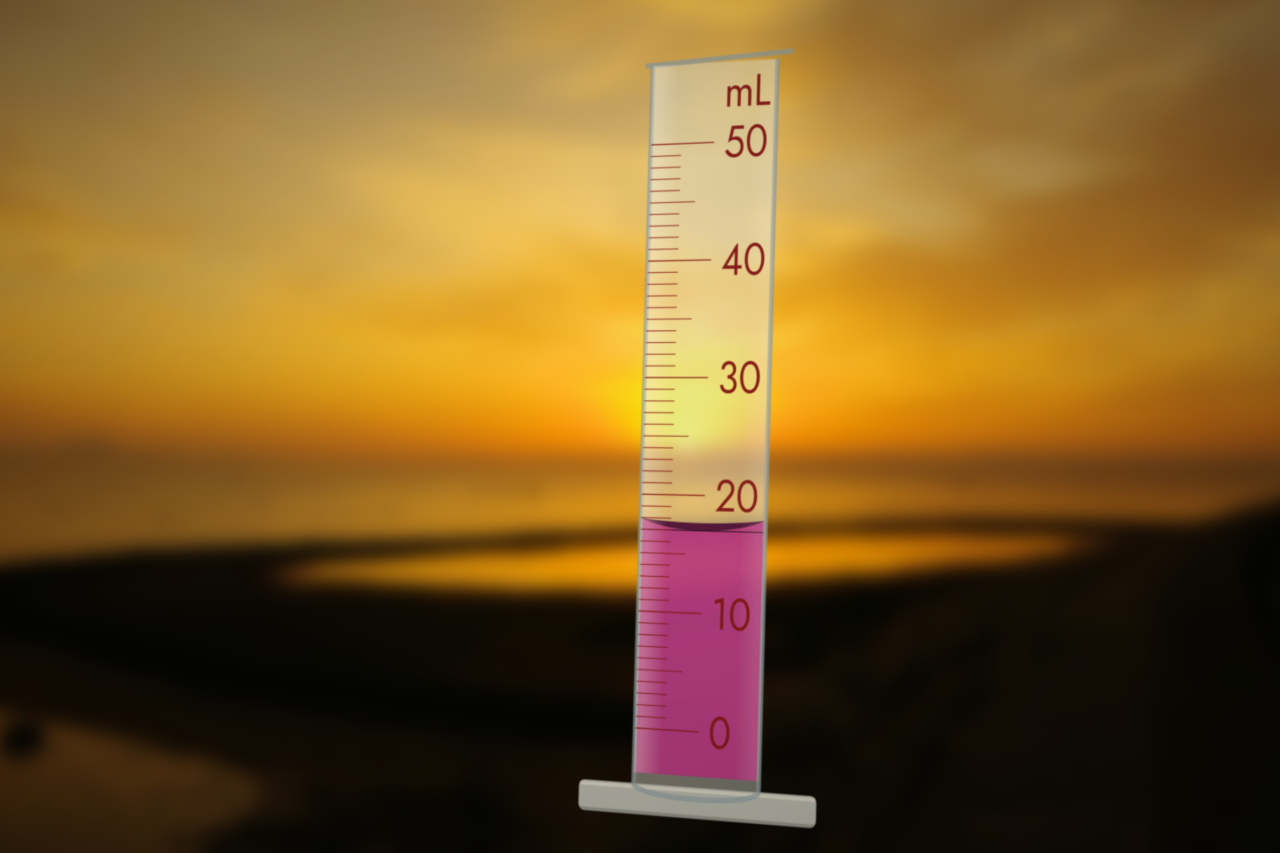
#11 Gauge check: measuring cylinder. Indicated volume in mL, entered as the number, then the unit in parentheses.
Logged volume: 17 (mL)
